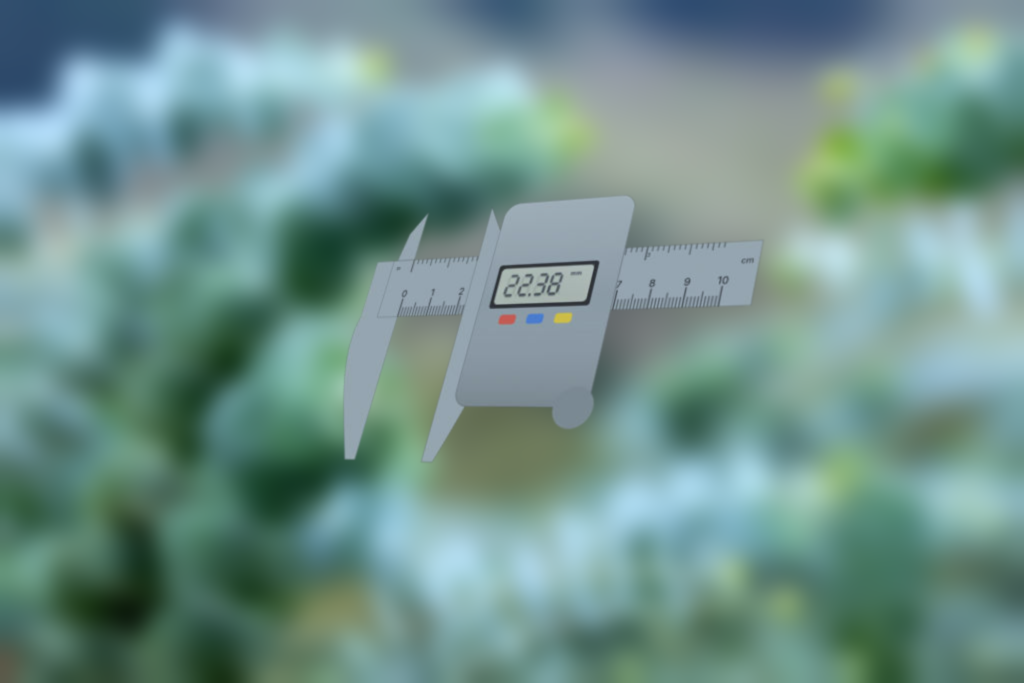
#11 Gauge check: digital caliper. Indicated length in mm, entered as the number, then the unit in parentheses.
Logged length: 22.38 (mm)
